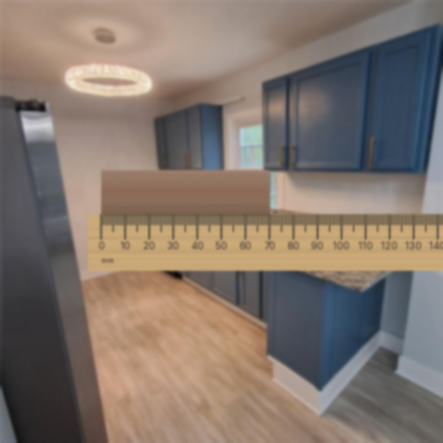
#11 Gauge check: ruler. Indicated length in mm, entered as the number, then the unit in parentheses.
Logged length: 70 (mm)
